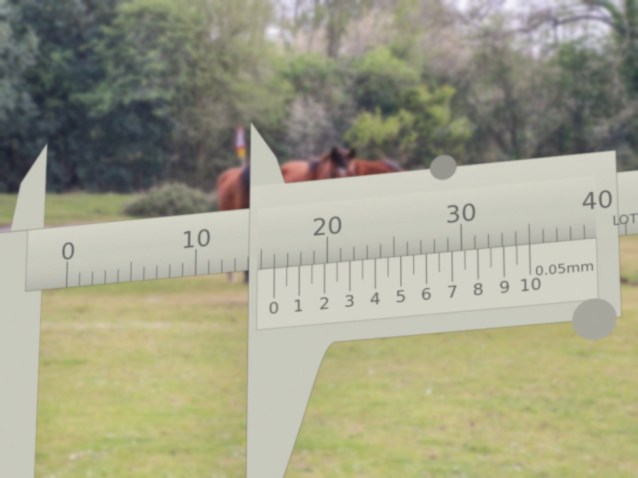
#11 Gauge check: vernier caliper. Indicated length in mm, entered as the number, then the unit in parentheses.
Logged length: 16.0 (mm)
